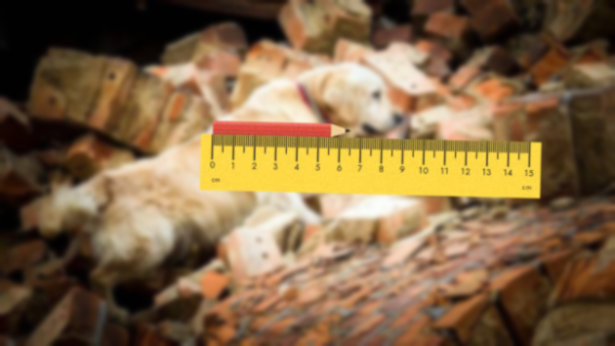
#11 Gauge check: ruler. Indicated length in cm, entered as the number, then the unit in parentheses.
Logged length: 6.5 (cm)
